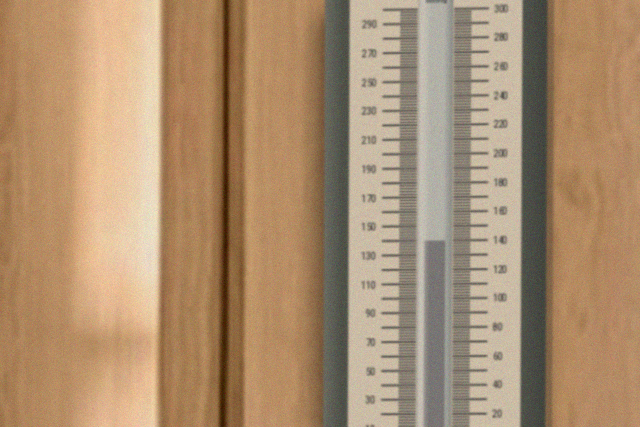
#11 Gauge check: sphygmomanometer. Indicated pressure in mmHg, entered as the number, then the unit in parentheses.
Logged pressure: 140 (mmHg)
